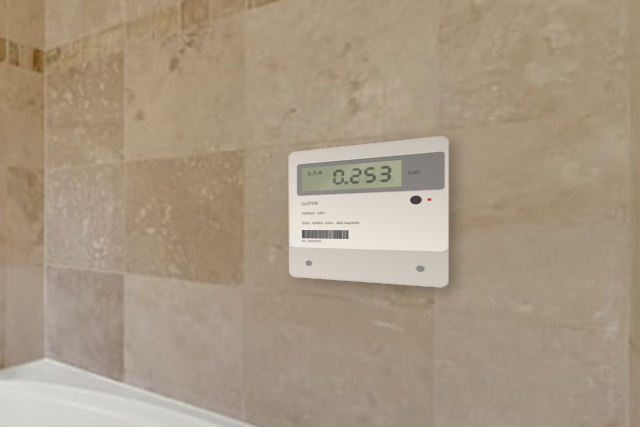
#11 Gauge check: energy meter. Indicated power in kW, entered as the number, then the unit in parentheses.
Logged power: 0.253 (kW)
